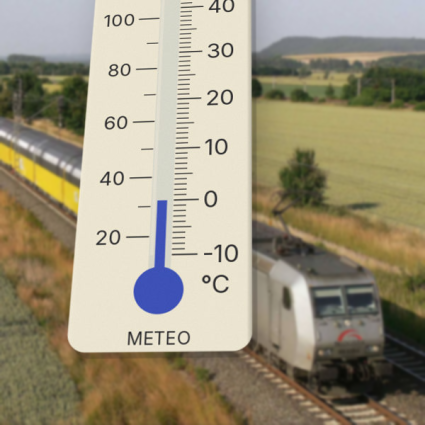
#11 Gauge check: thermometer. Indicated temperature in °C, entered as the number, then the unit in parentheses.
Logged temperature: 0 (°C)
